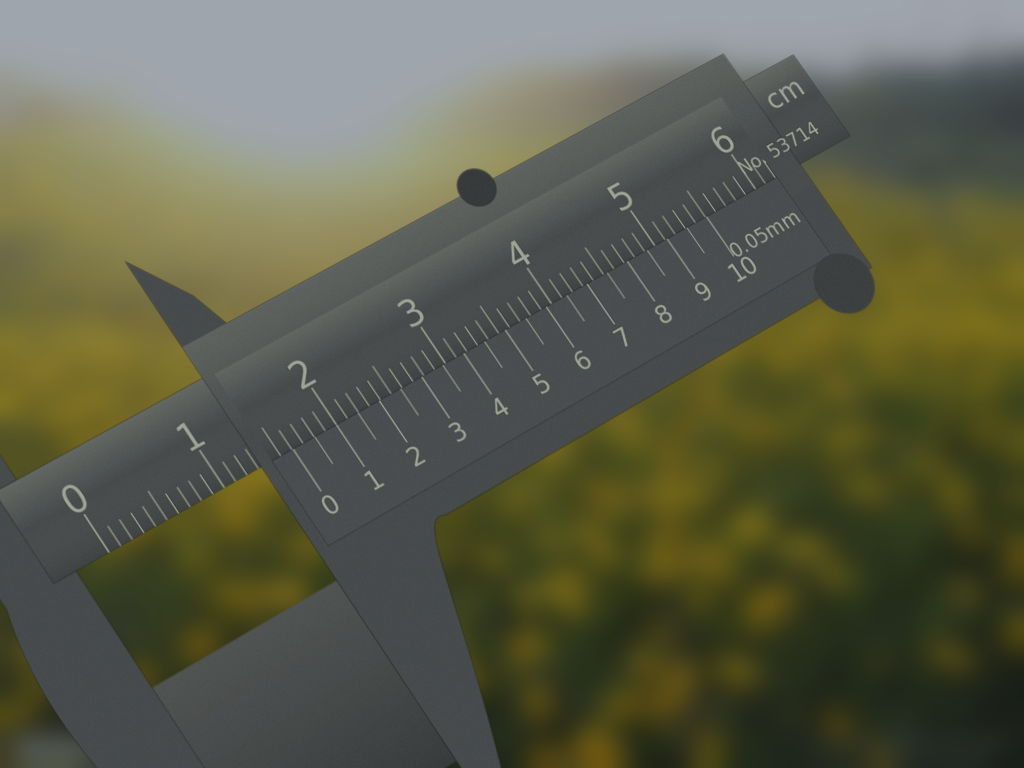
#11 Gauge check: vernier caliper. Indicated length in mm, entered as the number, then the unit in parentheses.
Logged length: 16.1 (mm)
